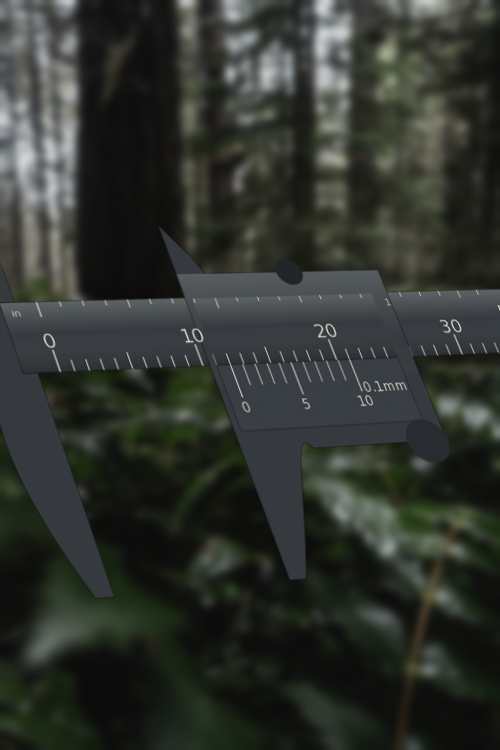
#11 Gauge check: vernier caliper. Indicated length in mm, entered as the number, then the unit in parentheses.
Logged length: 12.0 (mm)
